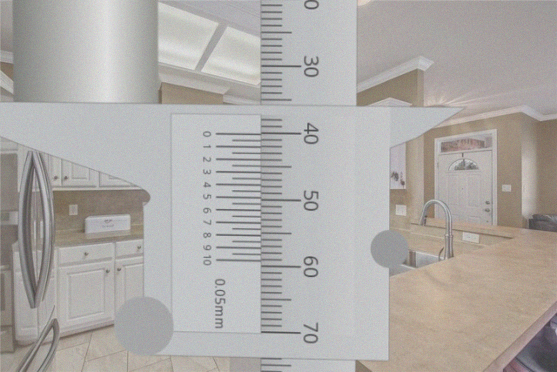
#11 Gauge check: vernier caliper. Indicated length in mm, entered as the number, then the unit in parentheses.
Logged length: 40.2 (mm)
